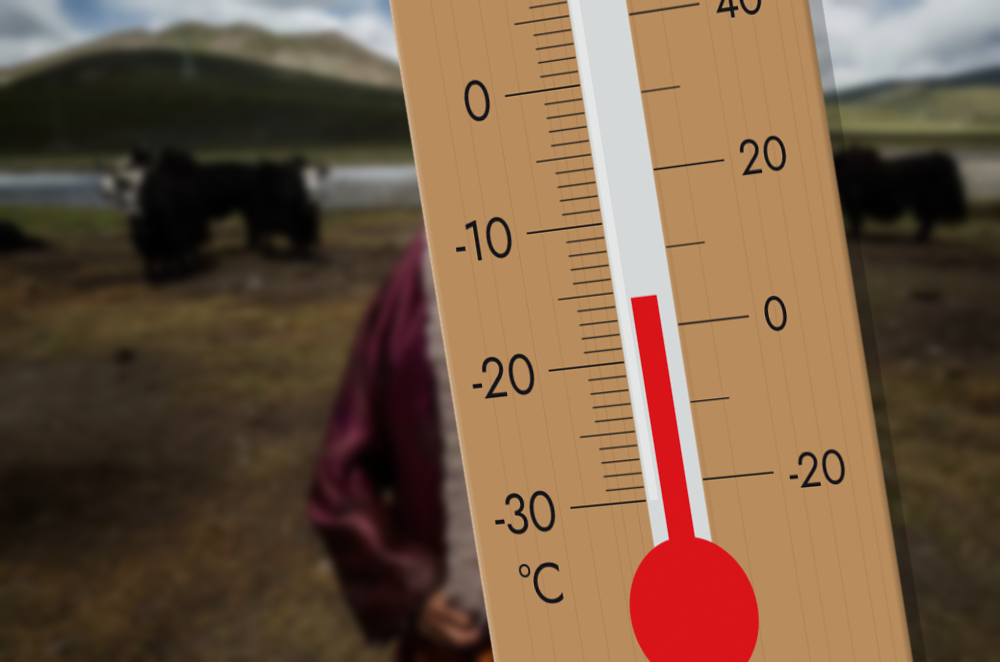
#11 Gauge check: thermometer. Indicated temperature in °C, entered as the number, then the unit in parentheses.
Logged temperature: -15.5 (°C)
